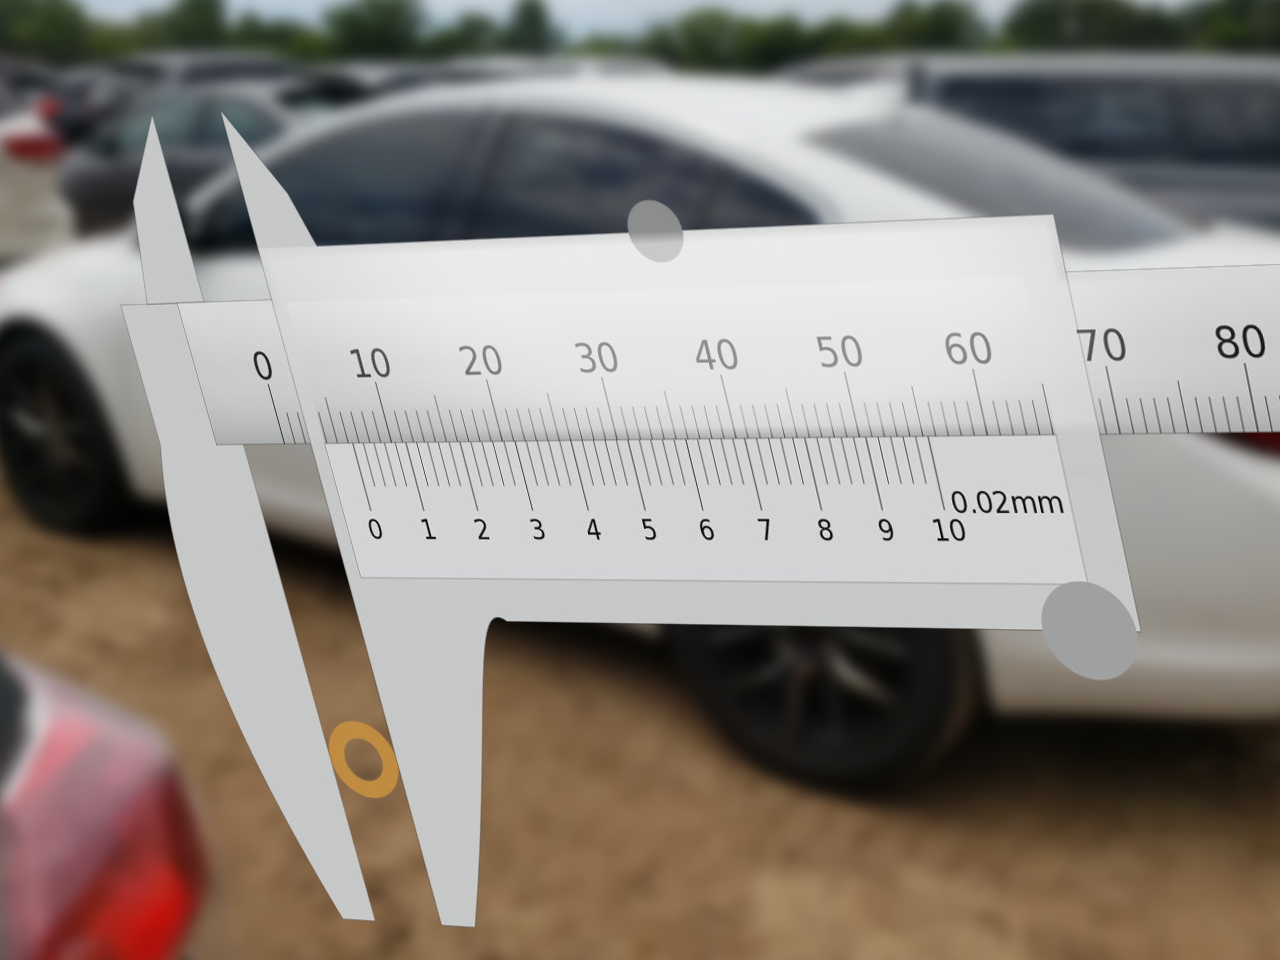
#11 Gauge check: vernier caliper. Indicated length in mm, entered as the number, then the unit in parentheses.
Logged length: 6.4 (mm)
